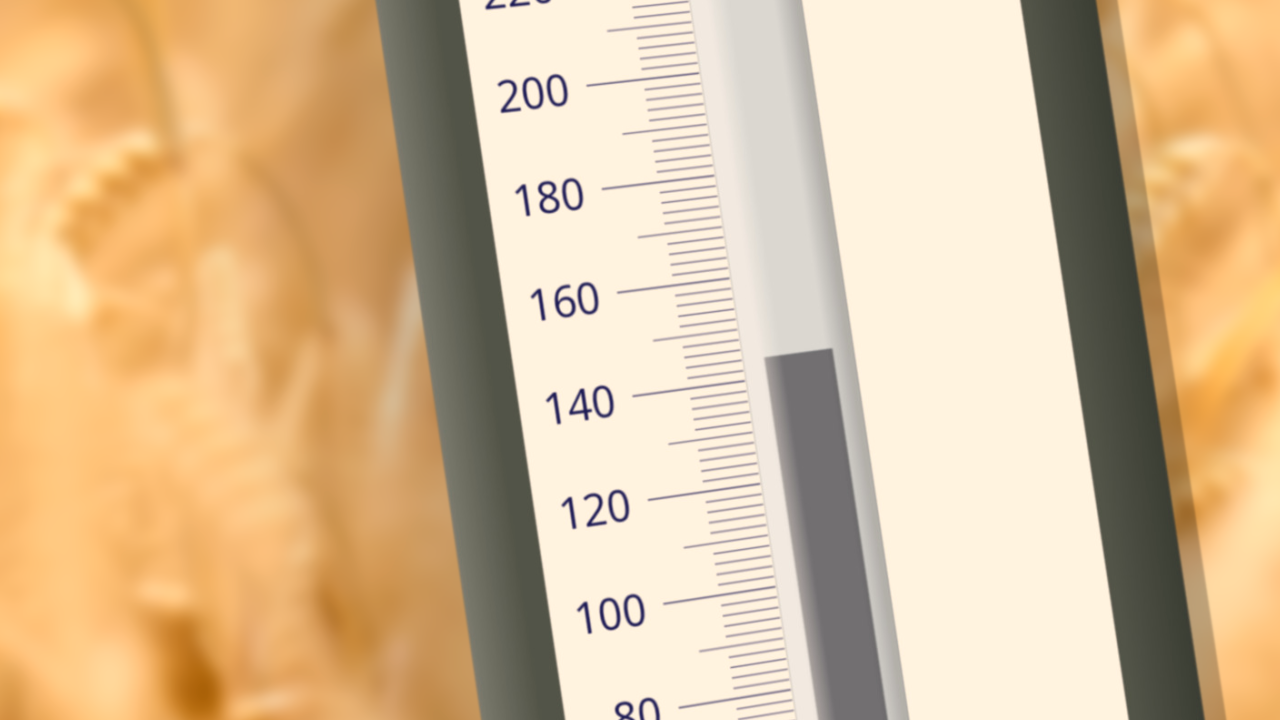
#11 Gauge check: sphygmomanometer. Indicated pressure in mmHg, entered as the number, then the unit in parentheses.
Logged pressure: 144 (mmHg)
